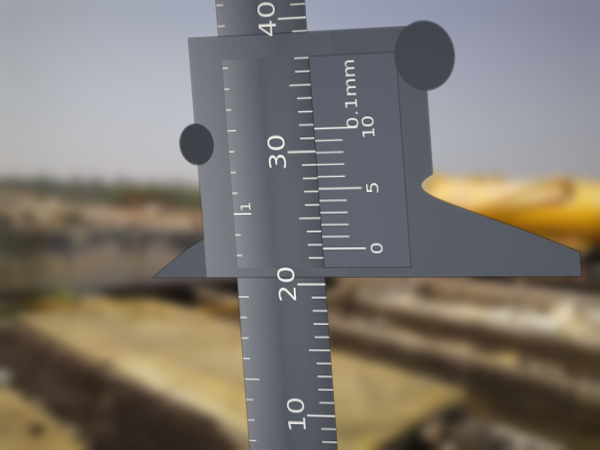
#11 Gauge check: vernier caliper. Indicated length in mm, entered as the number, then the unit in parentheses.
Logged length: 22.7 (mm)
